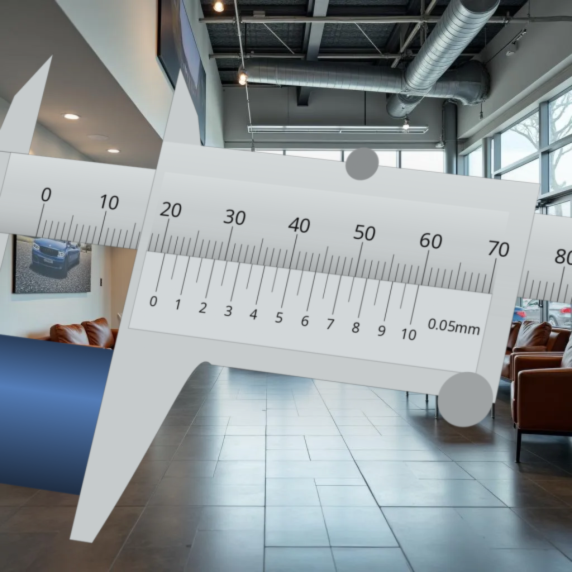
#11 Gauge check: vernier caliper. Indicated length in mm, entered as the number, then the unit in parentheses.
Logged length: 20.6 (mm)
